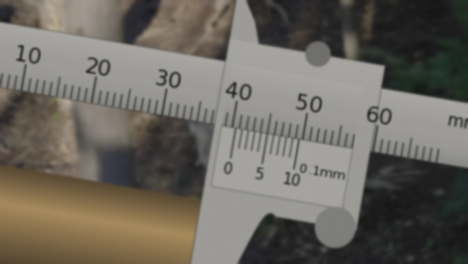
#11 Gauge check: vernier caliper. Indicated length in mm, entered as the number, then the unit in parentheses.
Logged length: 40.5 (mm)
